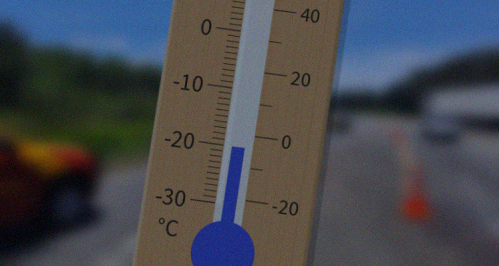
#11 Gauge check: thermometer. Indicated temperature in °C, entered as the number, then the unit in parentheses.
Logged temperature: -20 (°C)
